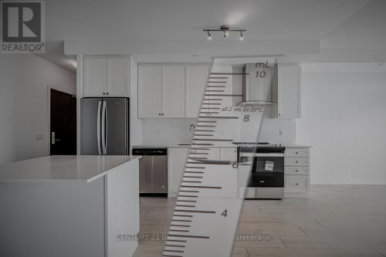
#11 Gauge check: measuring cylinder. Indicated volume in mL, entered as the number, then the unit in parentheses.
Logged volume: 6 (mL)
